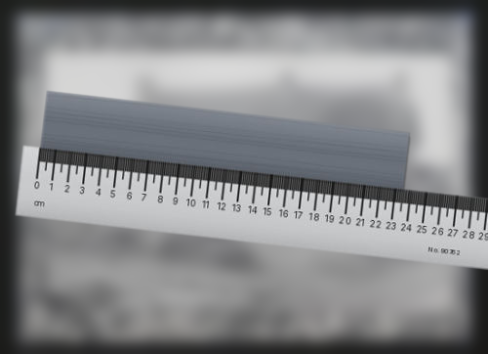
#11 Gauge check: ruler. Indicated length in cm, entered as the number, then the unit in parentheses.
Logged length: 23.5 (cm)
